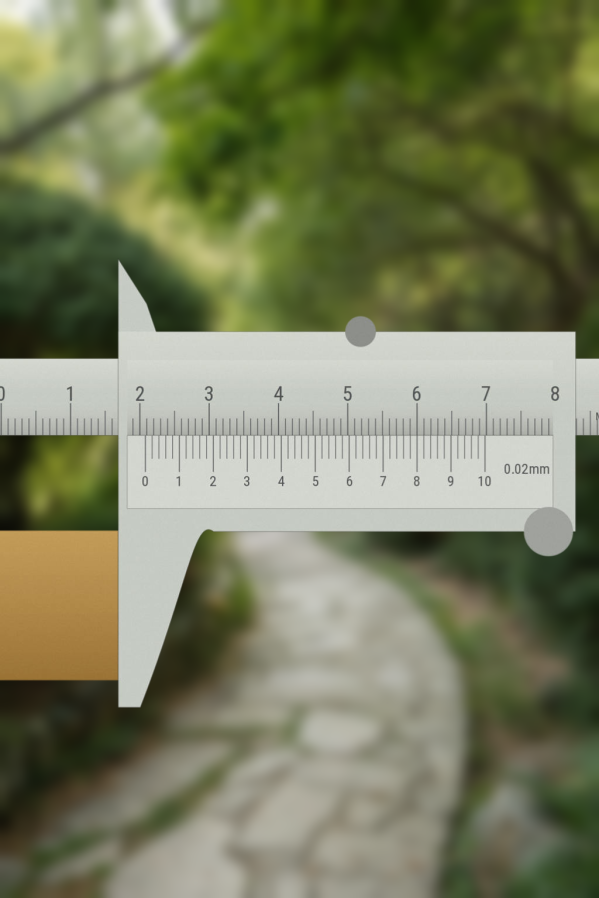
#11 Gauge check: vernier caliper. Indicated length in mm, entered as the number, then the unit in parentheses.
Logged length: 20.8 (mm)
